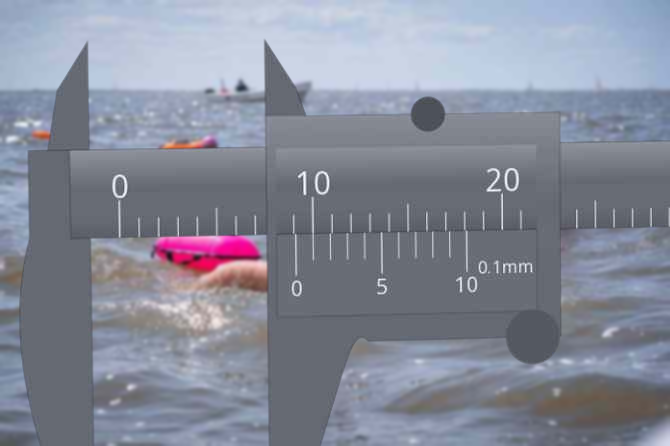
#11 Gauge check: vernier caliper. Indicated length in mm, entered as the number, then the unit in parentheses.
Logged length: 9.1 (mm)
